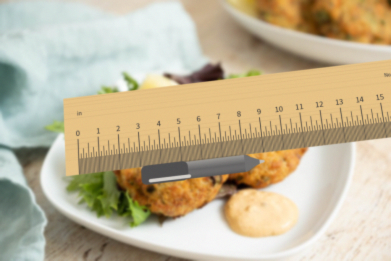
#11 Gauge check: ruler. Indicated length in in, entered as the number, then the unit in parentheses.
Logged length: 6 (in)
